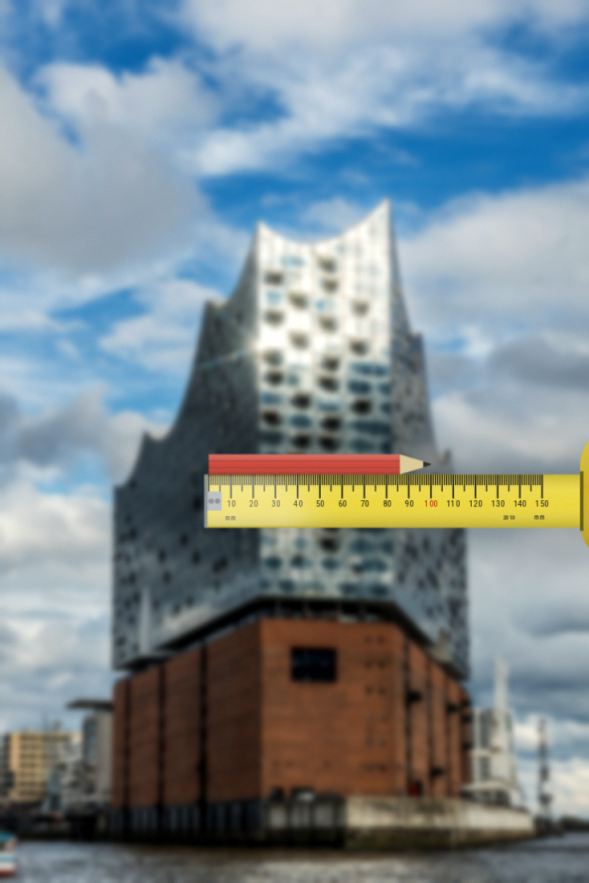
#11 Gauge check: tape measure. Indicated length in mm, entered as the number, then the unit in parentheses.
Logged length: 100 (mm)
